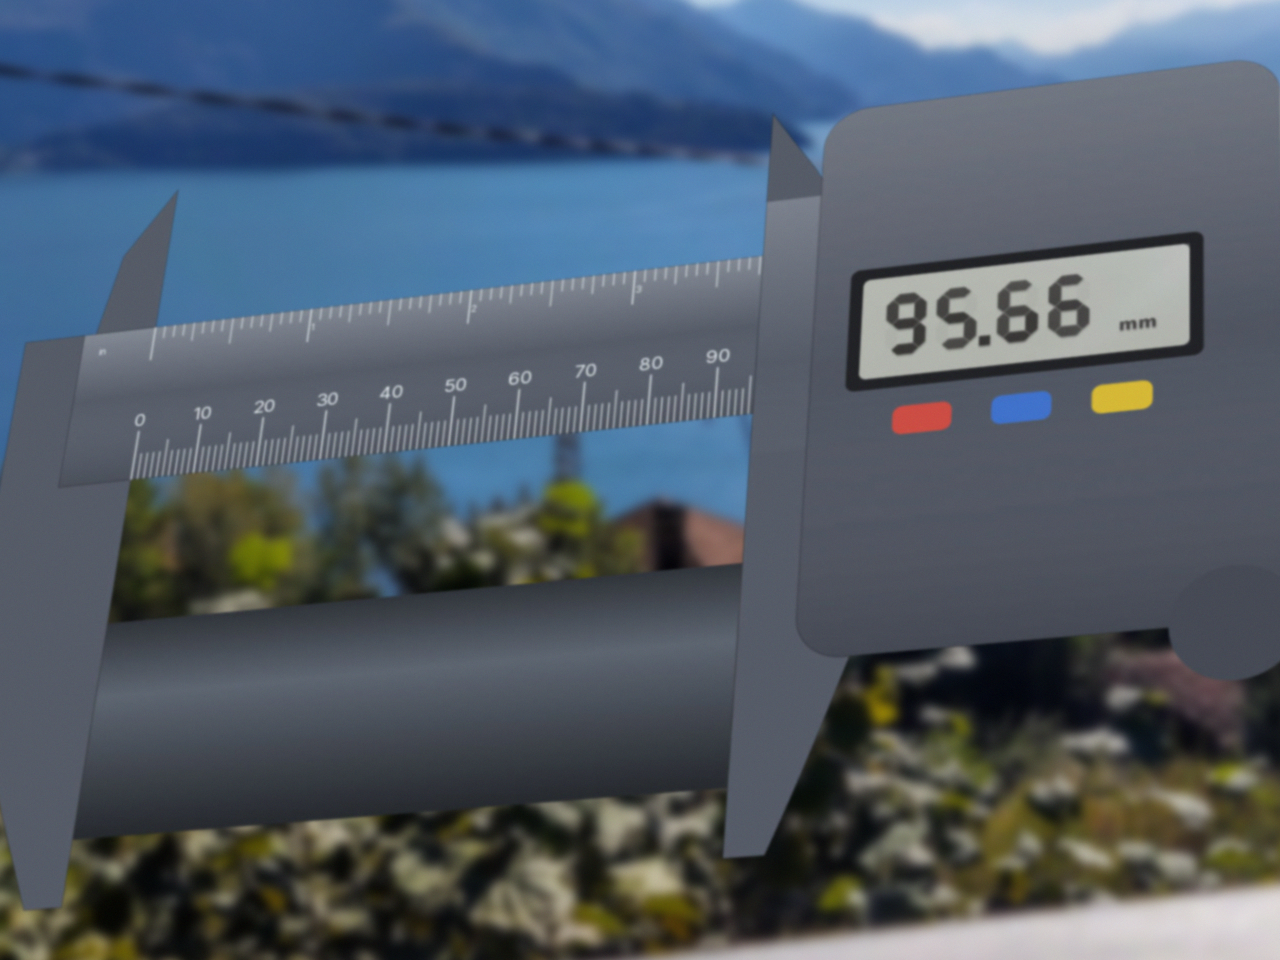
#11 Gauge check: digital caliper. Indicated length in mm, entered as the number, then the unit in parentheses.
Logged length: 95.66 (mm)
